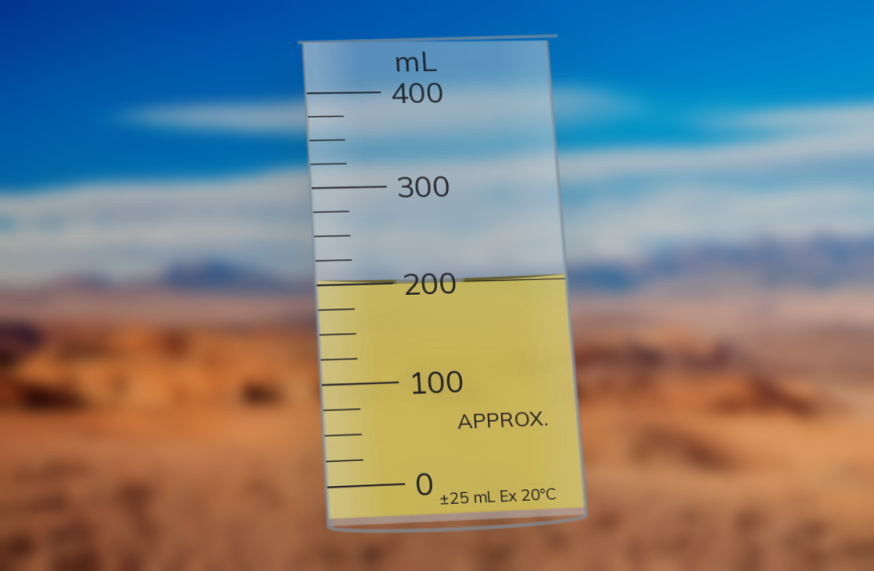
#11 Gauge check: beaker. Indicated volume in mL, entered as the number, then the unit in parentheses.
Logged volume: 200 (mL)
